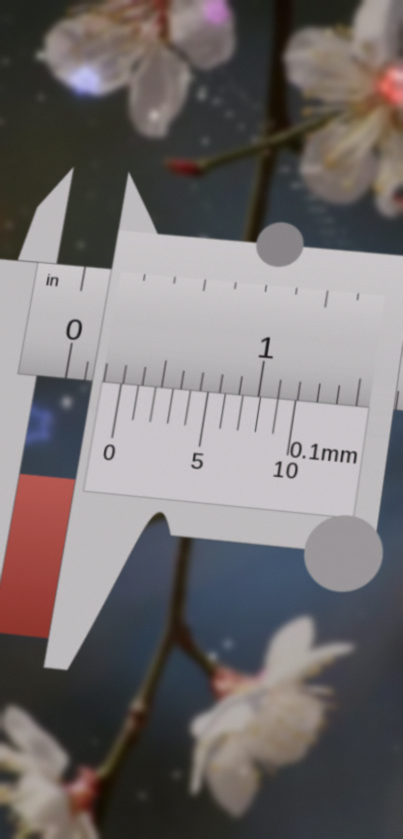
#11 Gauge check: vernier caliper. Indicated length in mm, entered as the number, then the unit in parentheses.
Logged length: 2.9 (mm)
